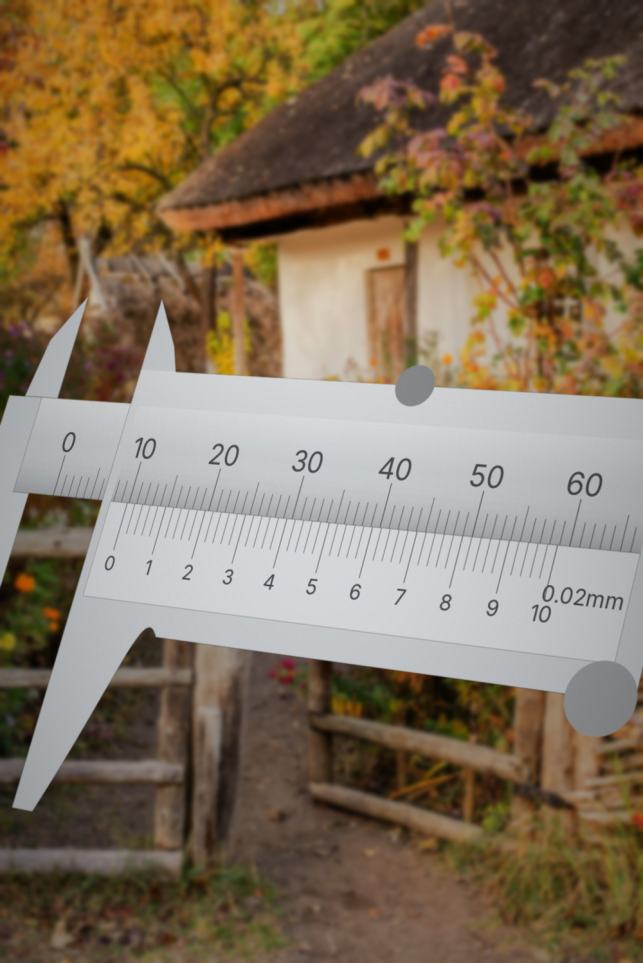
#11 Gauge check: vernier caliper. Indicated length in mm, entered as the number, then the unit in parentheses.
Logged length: 9.8 (mm)
